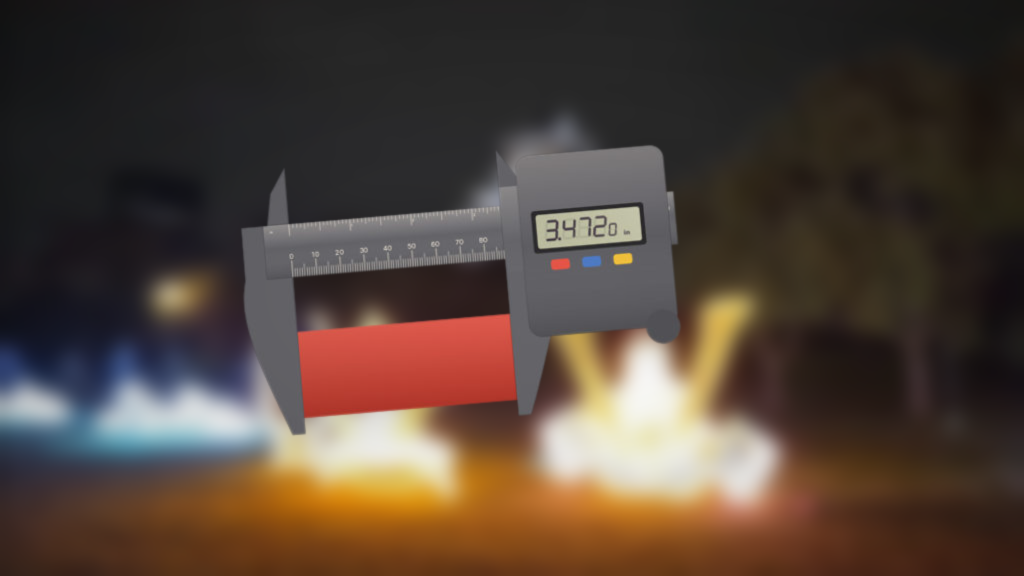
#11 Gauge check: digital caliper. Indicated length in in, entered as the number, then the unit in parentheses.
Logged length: 3.4720 (in)
